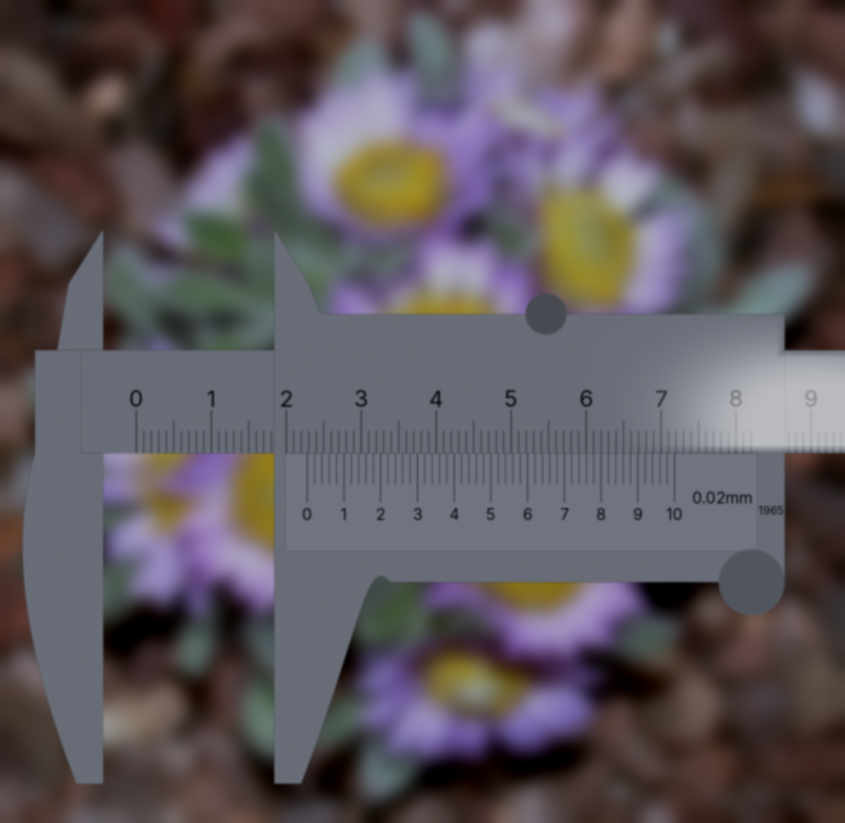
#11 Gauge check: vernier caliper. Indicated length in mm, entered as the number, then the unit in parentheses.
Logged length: 22.8 (mm)
